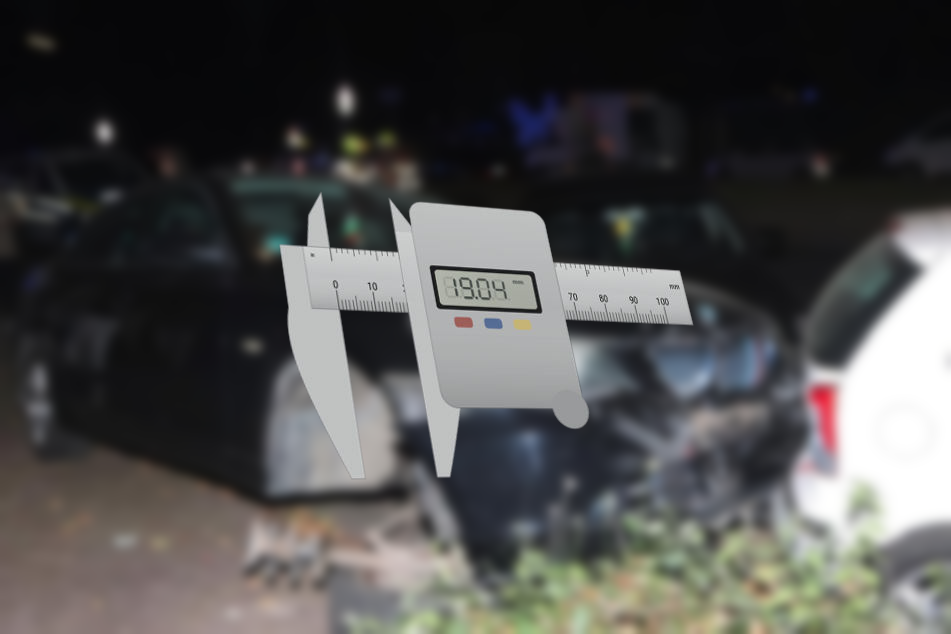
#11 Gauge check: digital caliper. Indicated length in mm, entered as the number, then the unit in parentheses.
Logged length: 19.04 (mm)
